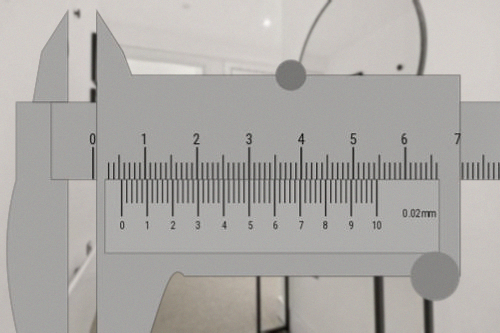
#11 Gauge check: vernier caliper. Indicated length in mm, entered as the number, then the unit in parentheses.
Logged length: 5.5 (mm)
